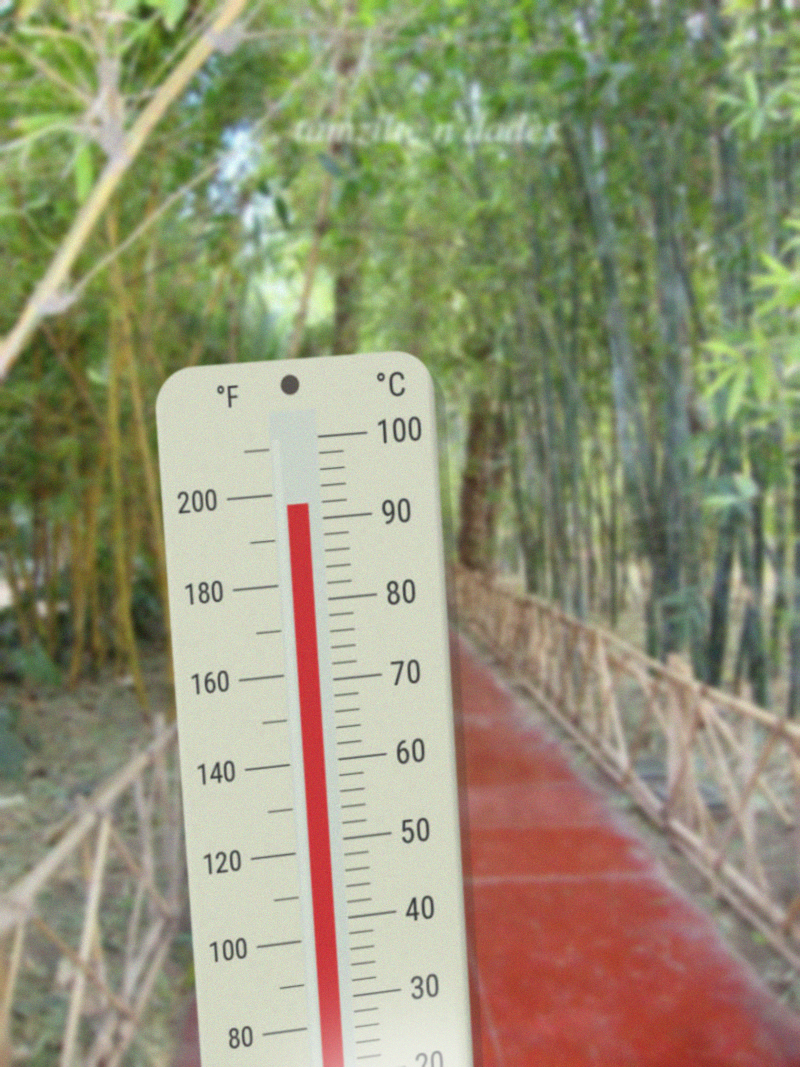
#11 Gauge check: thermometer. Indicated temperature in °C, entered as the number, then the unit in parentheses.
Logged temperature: 92 (°C)
